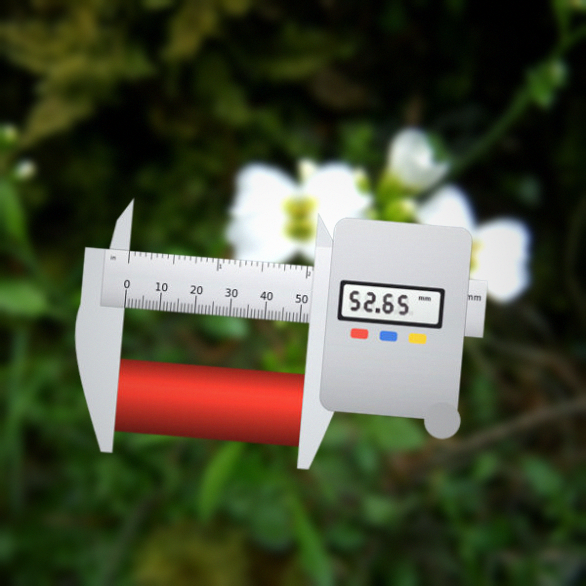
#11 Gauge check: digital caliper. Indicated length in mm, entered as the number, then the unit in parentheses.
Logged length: 52.65 (mm)
